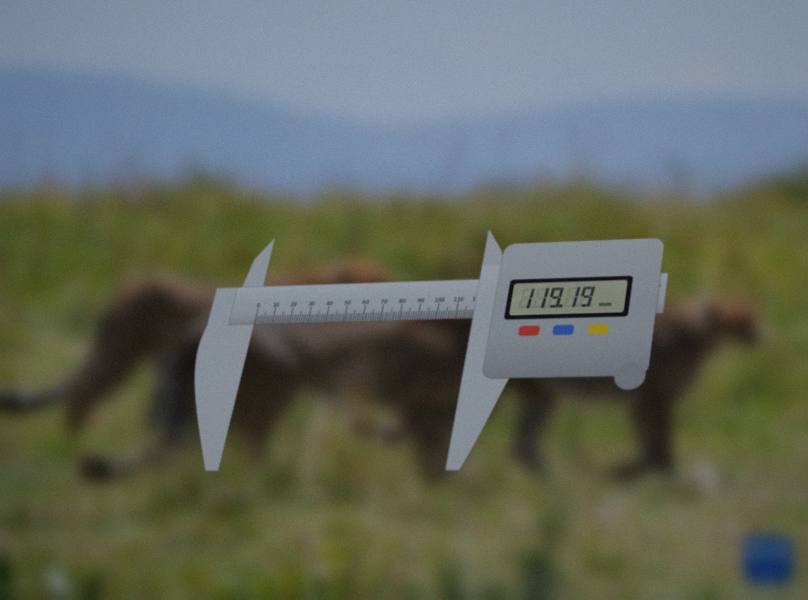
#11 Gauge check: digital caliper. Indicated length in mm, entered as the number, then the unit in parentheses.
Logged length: 119.19 (mm)
